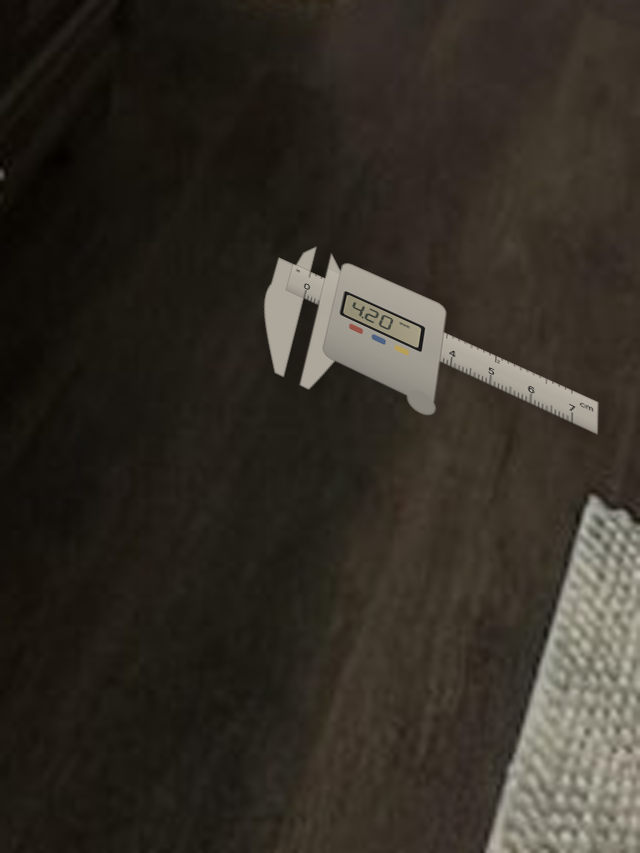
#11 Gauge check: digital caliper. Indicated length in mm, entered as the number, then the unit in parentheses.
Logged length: 4.20 (mm)
